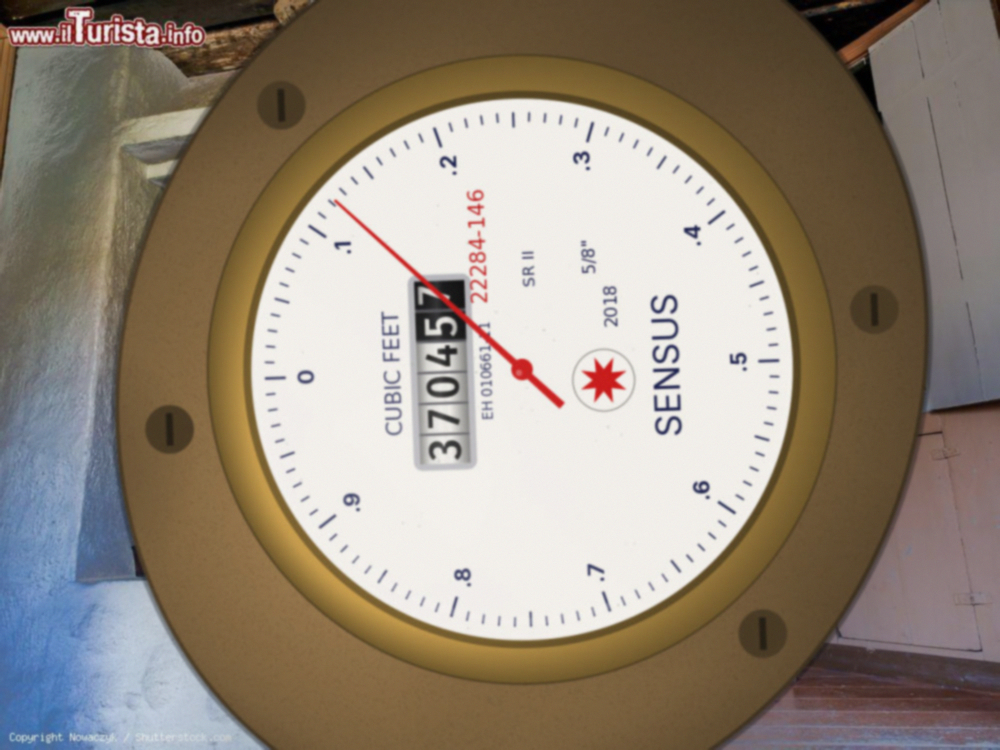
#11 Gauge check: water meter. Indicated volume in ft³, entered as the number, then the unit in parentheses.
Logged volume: 370457.12 (ft³)
